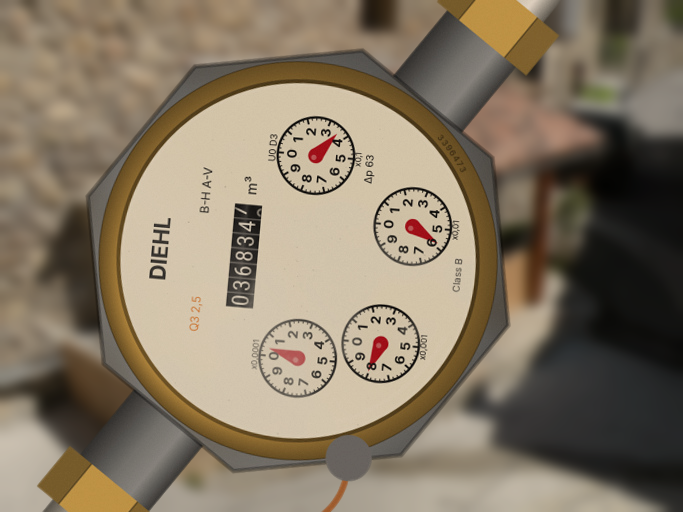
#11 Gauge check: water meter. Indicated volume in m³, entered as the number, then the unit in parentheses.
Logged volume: 368347.3580 (m³)
